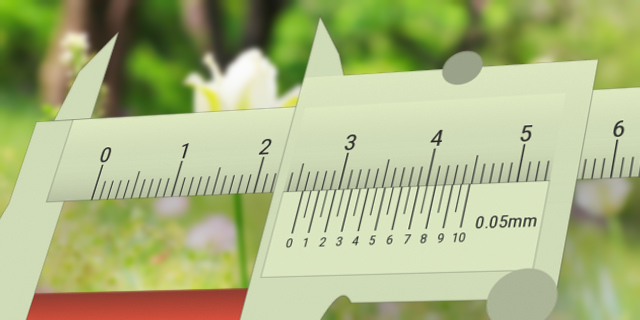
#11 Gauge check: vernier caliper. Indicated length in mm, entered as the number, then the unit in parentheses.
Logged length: 25.8 (mm)
